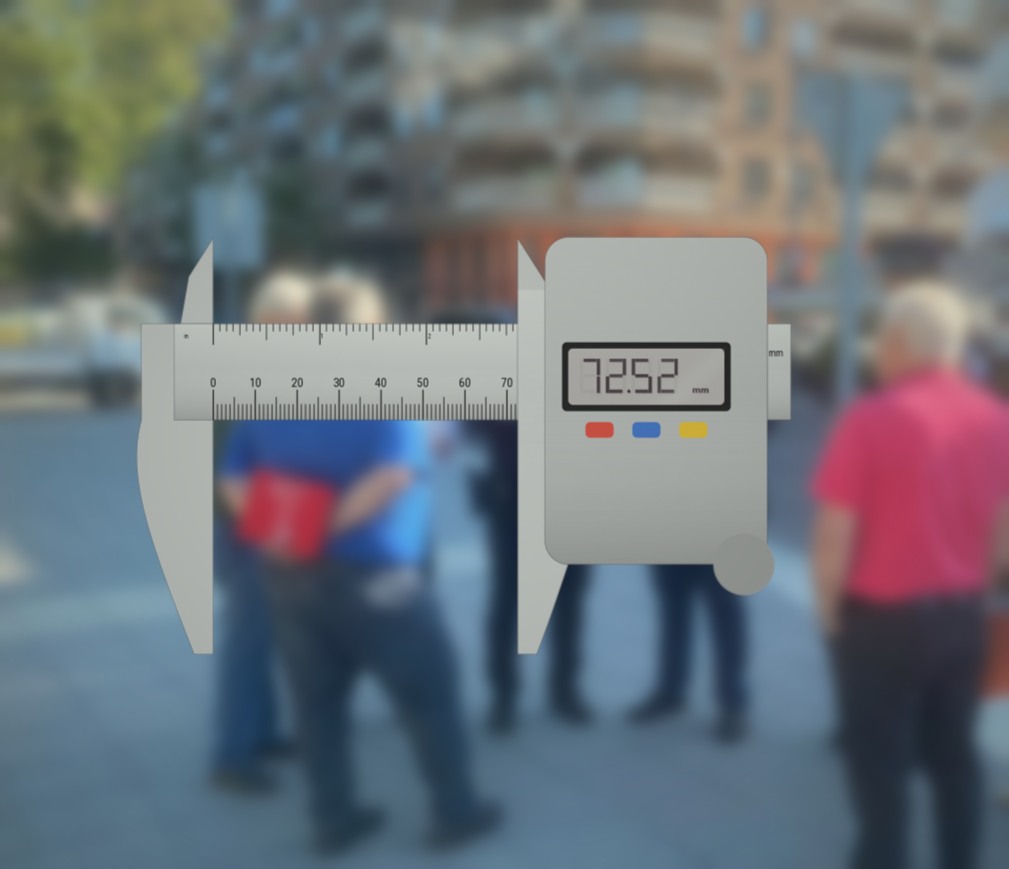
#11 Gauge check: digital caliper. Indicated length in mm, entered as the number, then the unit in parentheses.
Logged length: 72.52 (mm)
